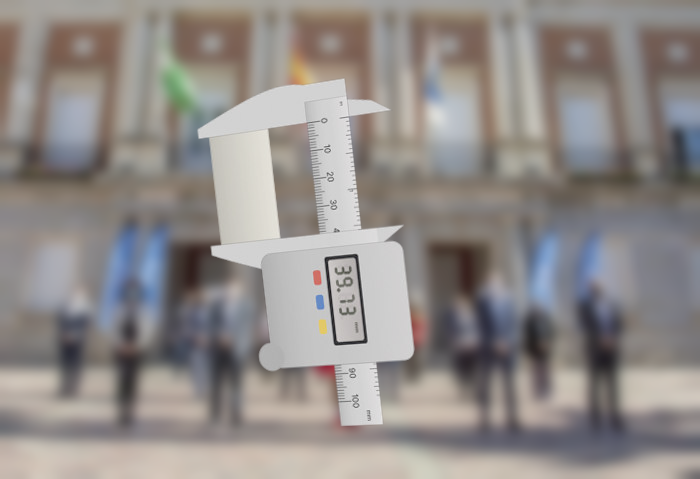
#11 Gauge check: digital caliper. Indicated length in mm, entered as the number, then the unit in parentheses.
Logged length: 39.73 (mm)
